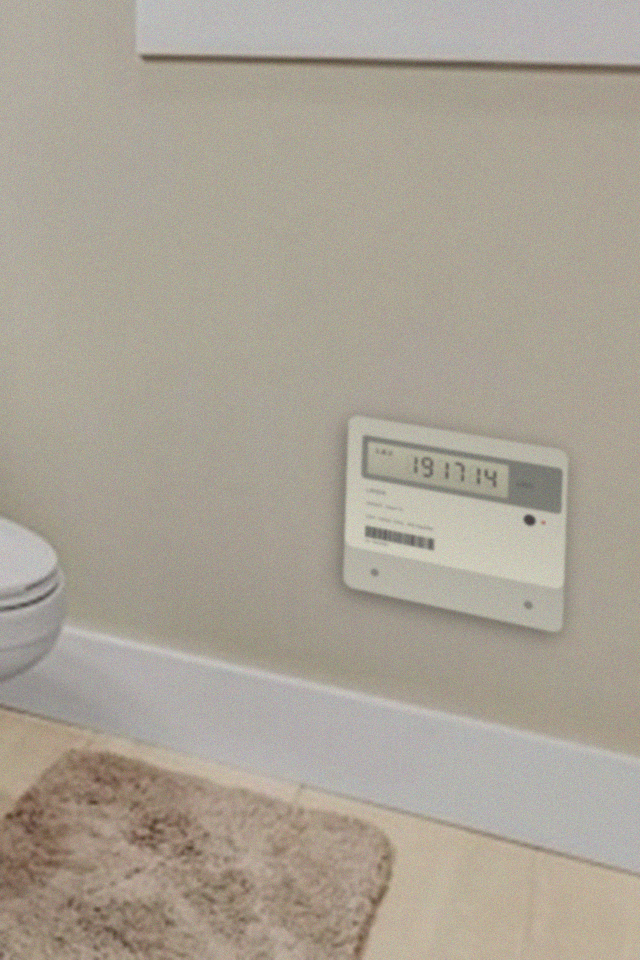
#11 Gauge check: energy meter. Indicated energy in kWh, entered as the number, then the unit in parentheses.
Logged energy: 191714 (kWh)
